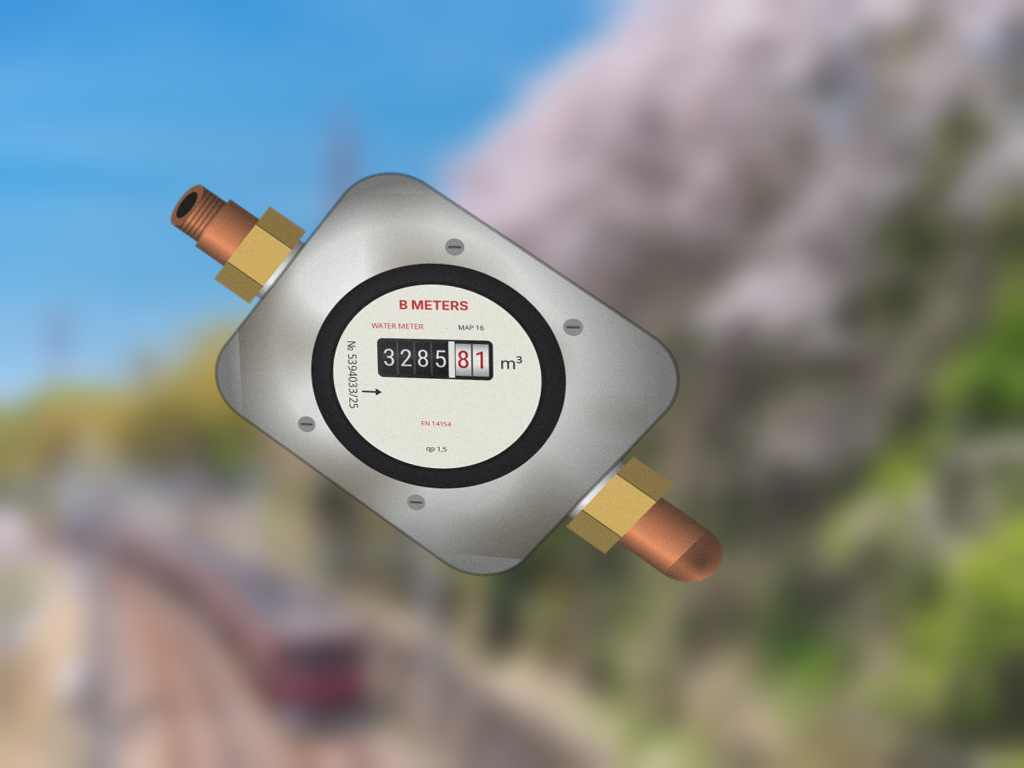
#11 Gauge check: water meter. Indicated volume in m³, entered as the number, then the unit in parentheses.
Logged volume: 3285.81 (m³)
